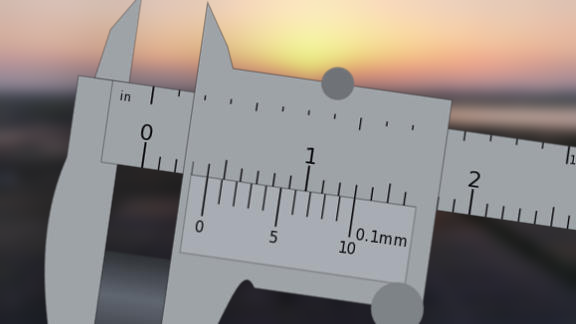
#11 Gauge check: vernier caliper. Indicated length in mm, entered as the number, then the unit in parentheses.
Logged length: 4.0 (mm)
